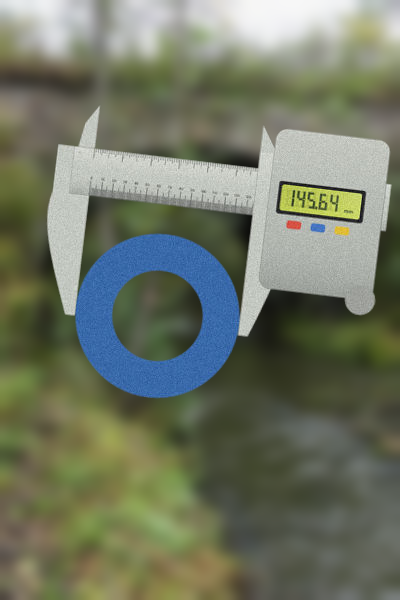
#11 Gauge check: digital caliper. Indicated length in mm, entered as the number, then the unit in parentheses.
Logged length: 145.64 (mm)
